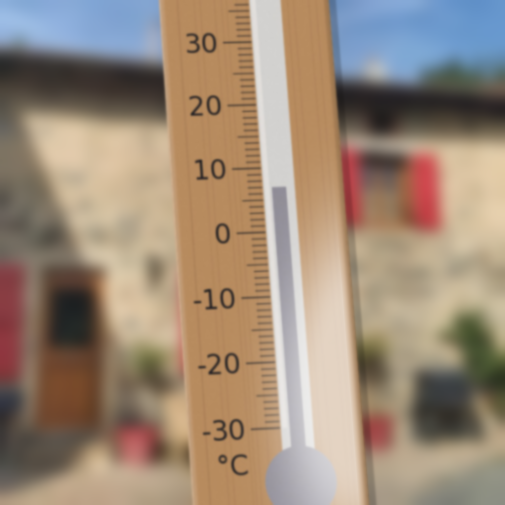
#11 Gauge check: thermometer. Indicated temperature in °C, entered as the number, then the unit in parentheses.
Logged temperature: 7 (°C)
